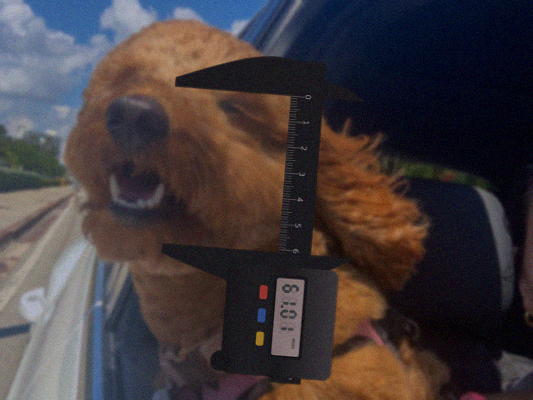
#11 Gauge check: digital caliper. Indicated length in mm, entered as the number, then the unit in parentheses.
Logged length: 61.01 (mm)
